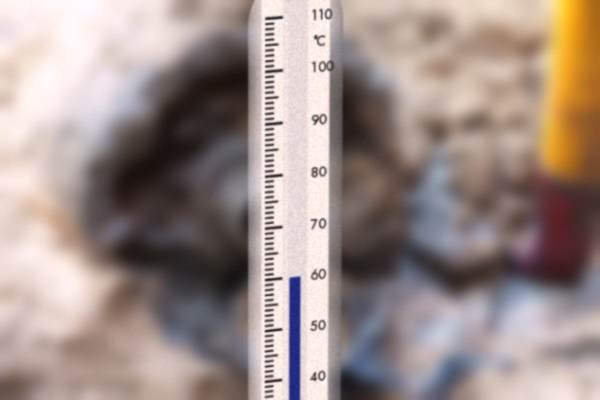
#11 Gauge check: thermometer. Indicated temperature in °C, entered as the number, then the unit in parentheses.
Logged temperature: 60 (°C)
